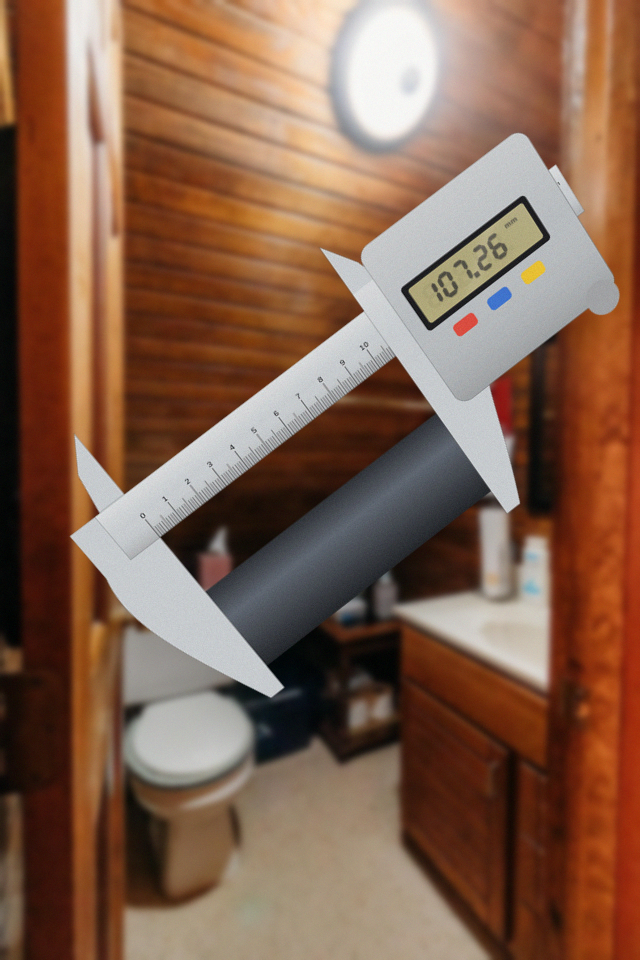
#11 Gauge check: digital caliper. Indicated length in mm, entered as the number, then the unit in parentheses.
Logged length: 107.26 (mm)
